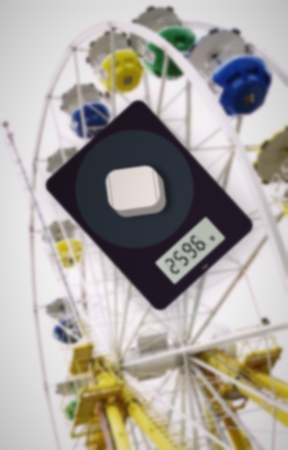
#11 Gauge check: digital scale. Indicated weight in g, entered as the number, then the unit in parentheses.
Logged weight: 2596 (g)
